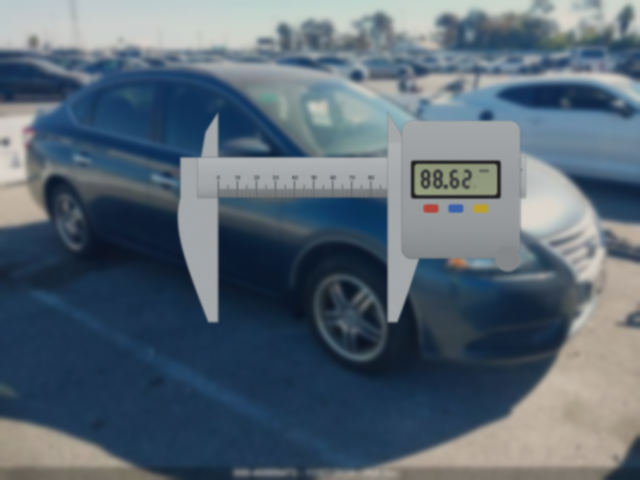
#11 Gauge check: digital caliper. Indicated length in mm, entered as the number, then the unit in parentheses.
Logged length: 88.62 (mm)
